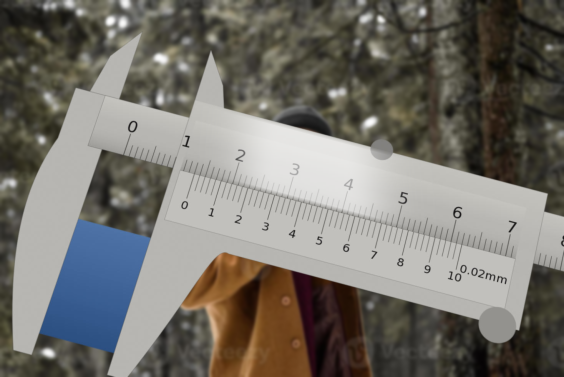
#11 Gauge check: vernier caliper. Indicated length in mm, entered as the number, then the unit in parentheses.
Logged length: 13.0 (mm)
